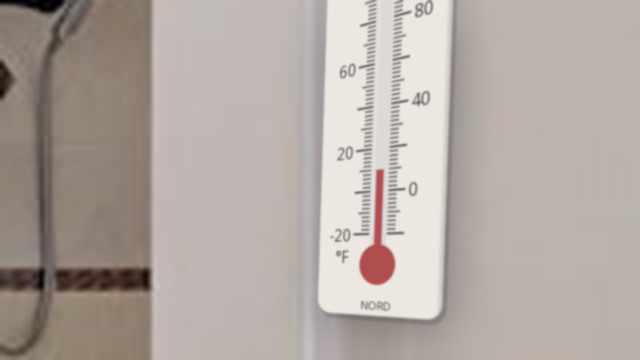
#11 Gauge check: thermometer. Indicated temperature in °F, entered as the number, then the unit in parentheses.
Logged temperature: 10 (°F)
